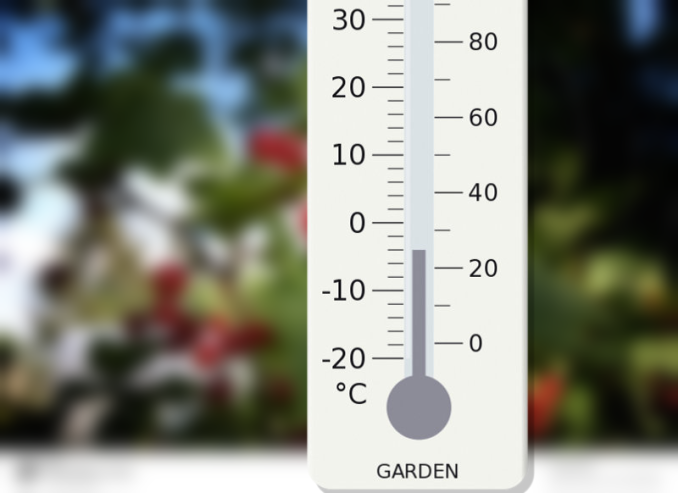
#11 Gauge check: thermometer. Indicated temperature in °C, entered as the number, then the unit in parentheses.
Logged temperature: -4 (°C)
